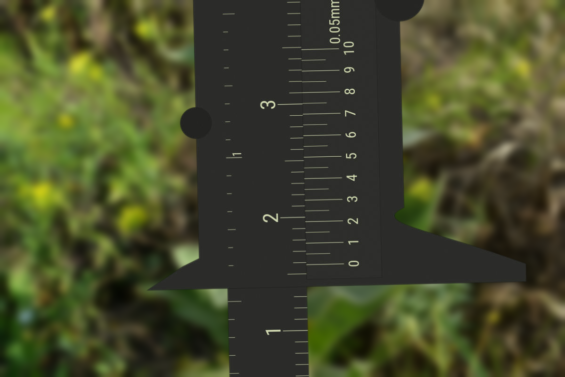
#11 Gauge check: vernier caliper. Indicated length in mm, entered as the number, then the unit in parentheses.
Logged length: 15.8 (mm)
